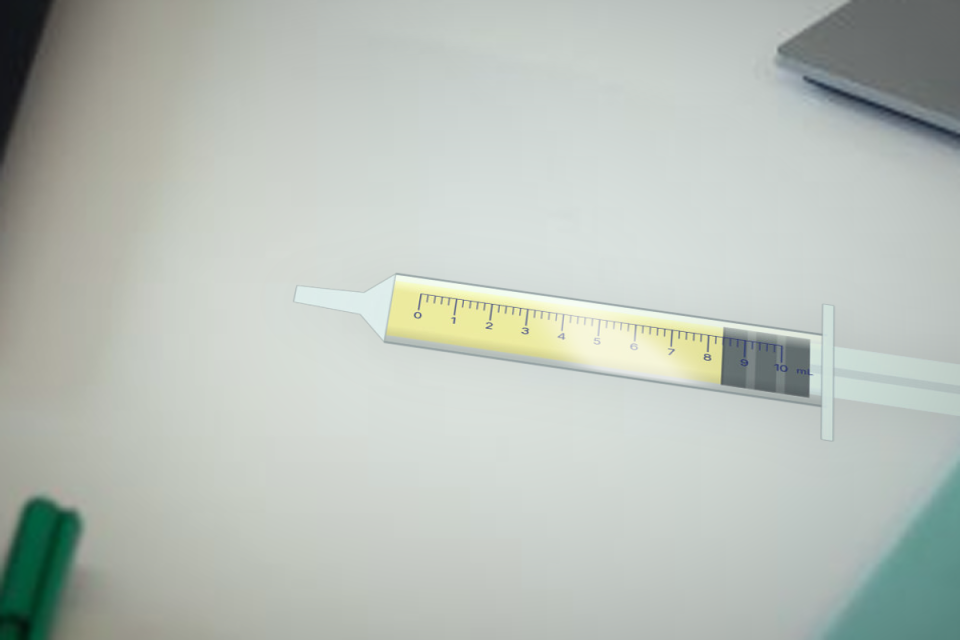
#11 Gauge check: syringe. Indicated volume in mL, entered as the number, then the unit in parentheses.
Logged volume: 8.4 (mL)
